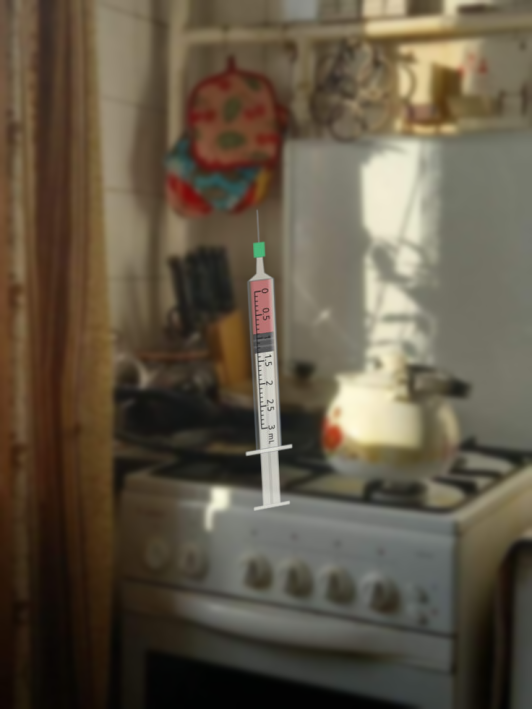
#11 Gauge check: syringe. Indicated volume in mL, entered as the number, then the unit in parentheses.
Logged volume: 0.9 (mL)
